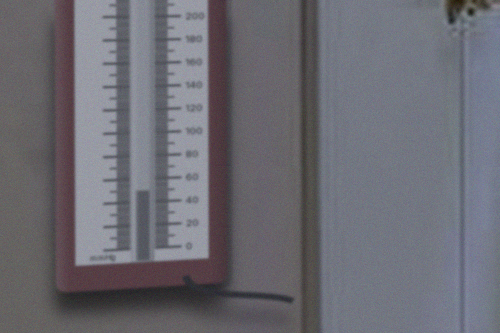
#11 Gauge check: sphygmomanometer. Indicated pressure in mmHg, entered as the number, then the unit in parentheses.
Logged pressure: 50 (mmHg)
